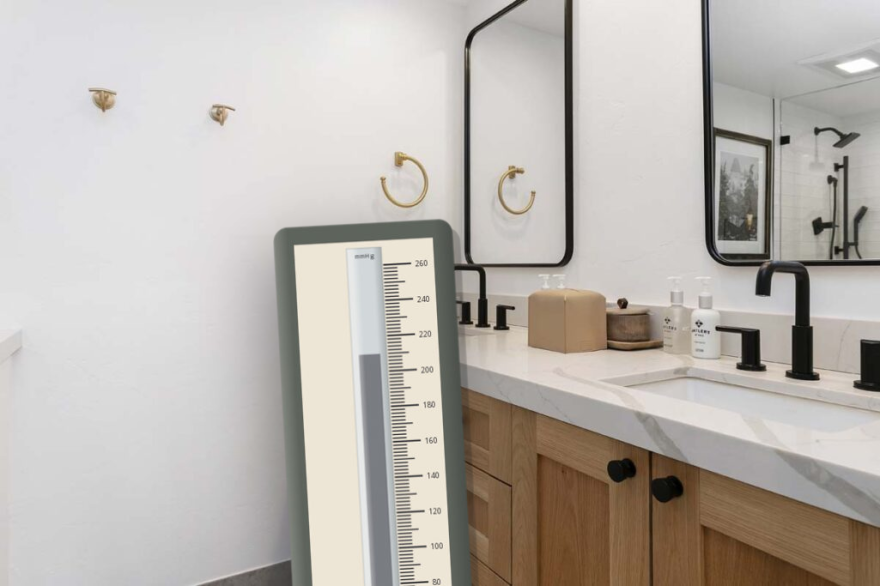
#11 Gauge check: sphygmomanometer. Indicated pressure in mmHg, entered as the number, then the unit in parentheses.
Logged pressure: 210 (mmHg)
